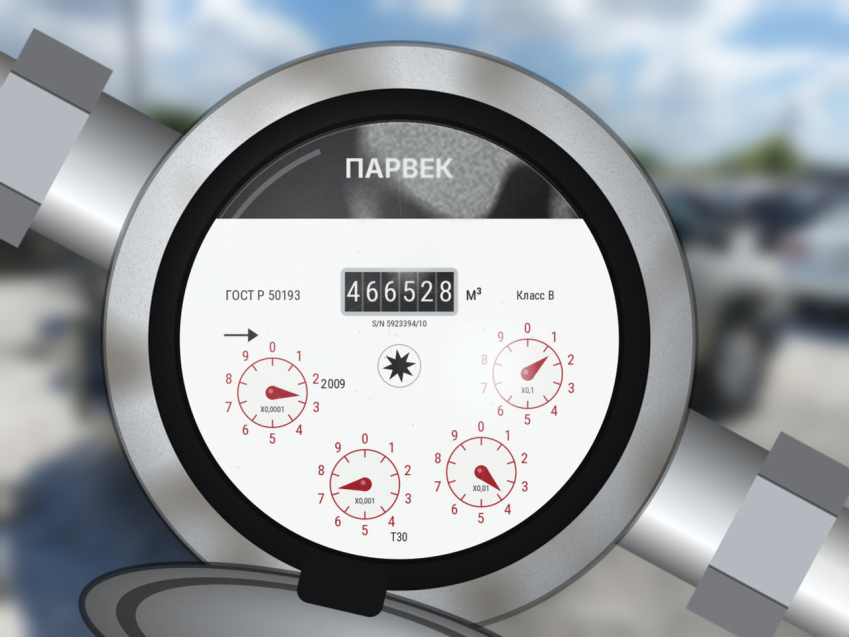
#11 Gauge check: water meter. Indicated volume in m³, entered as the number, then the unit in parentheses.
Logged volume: 466528.1372 (m³)
